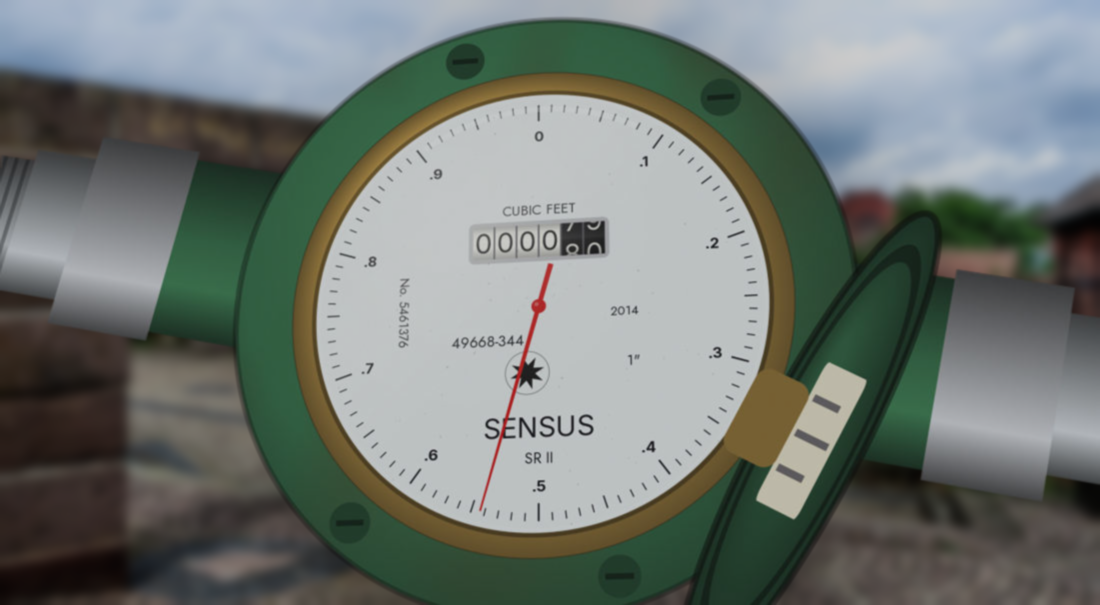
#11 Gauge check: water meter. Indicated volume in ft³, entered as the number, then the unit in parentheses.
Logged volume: 79.54 (ft³)
